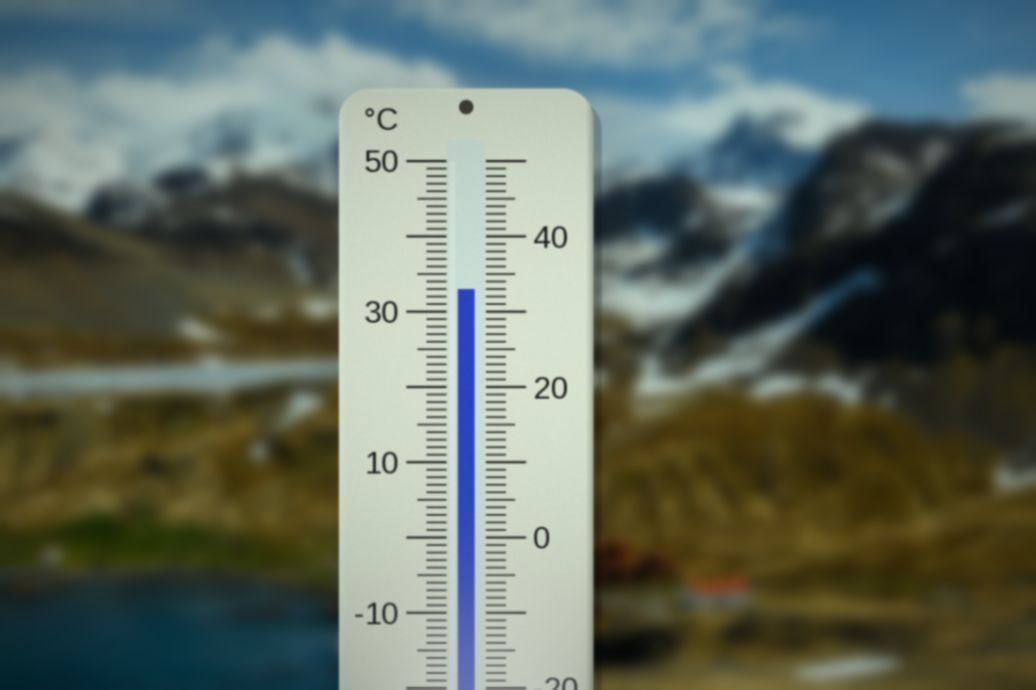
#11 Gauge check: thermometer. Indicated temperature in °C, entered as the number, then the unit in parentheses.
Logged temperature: 33 (°C)
